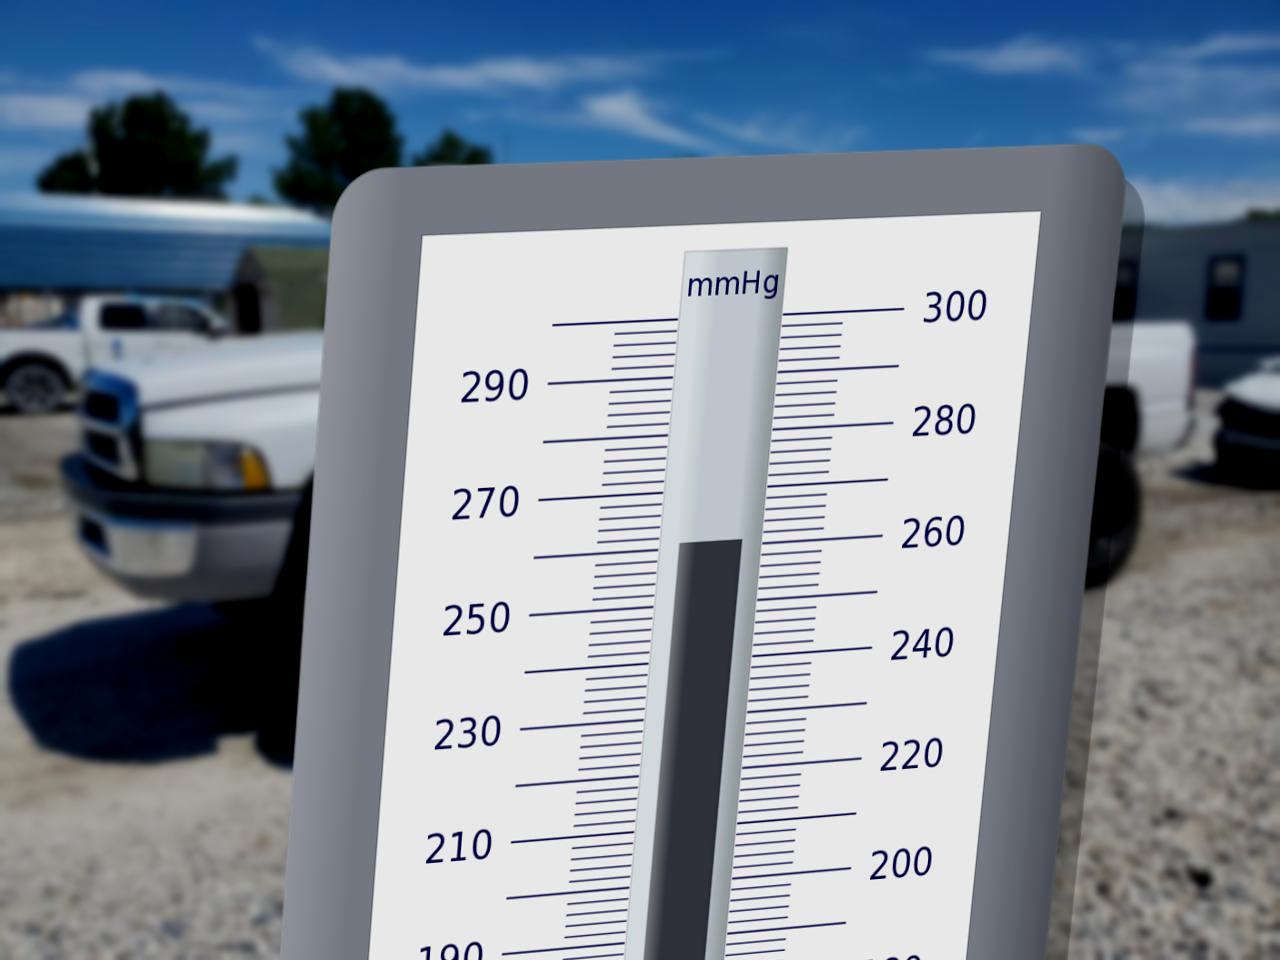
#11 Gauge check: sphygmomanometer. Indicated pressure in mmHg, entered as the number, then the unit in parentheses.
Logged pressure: 261 (mmHg)
